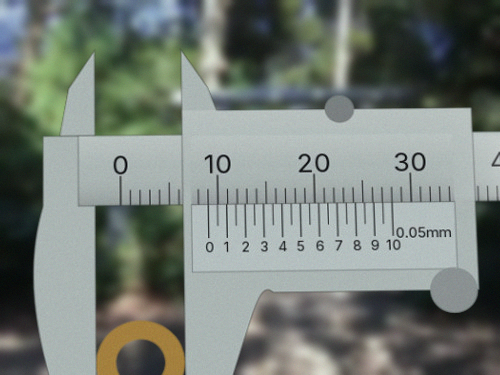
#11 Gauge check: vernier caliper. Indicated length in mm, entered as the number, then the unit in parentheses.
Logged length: 9.0 (mm)
